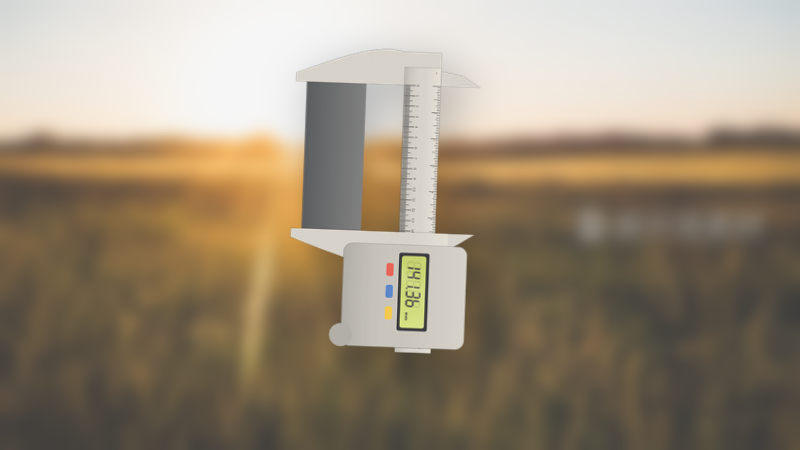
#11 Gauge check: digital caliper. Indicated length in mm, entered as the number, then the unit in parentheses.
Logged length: 141.36 (mm)
